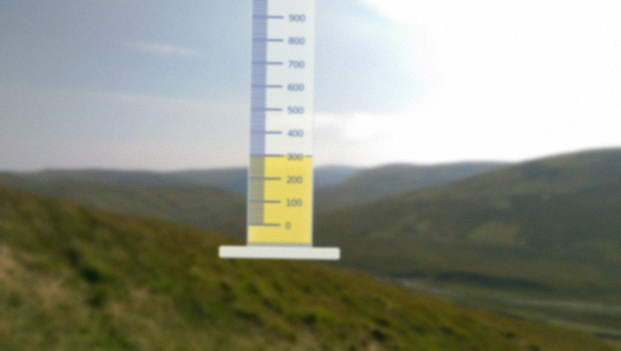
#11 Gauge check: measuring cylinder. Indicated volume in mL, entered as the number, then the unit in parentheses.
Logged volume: 300 (mL)
